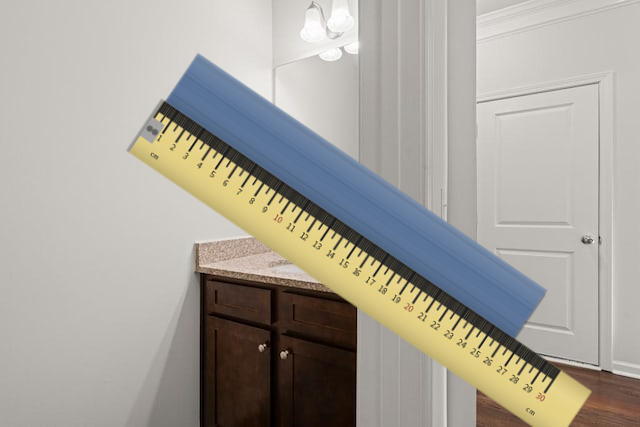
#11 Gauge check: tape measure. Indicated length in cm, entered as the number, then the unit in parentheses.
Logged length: 26.5 (cm)
